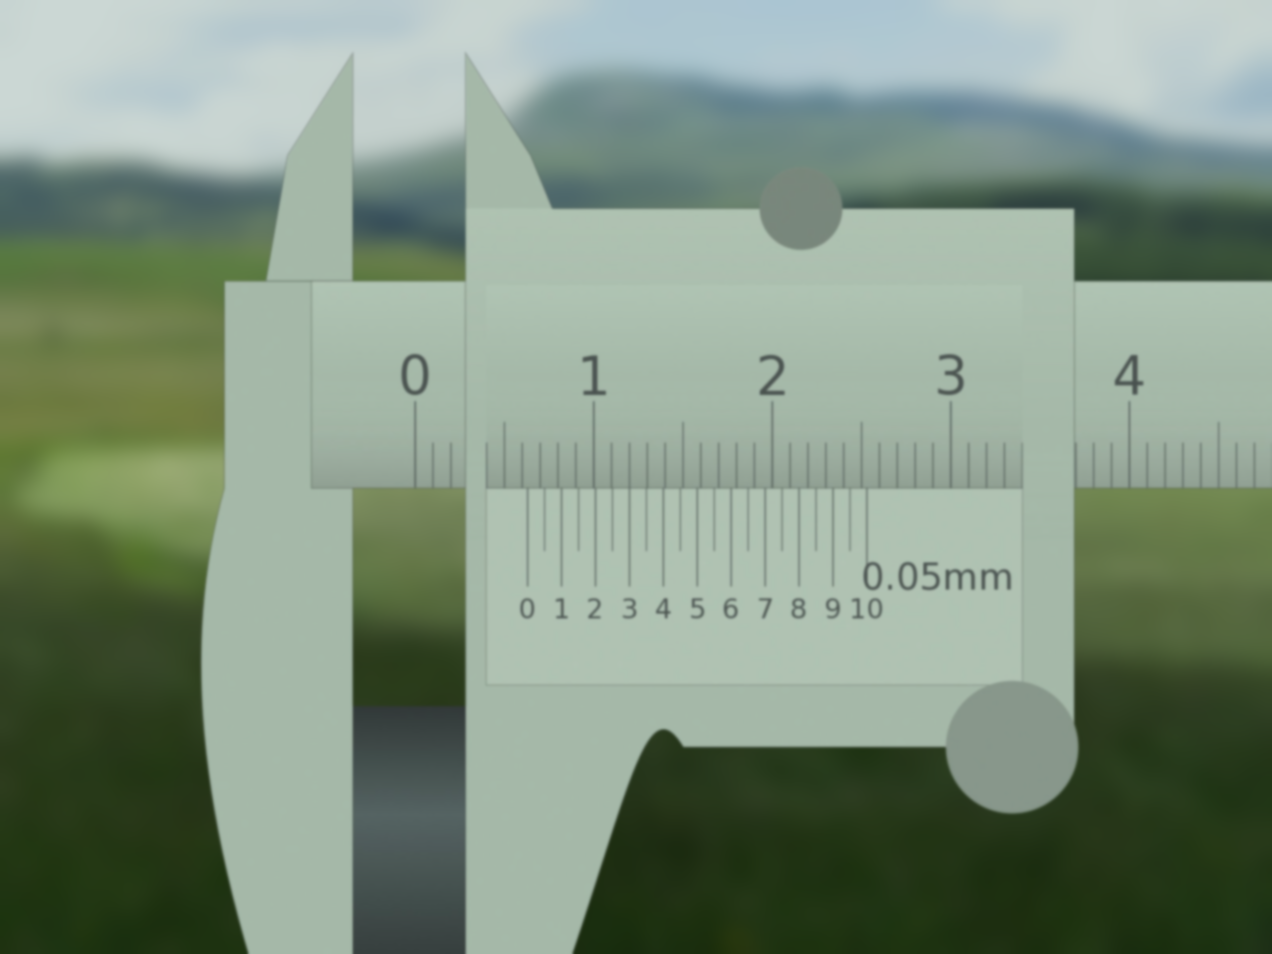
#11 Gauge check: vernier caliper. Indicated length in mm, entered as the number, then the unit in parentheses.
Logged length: 6.3 (mm)
